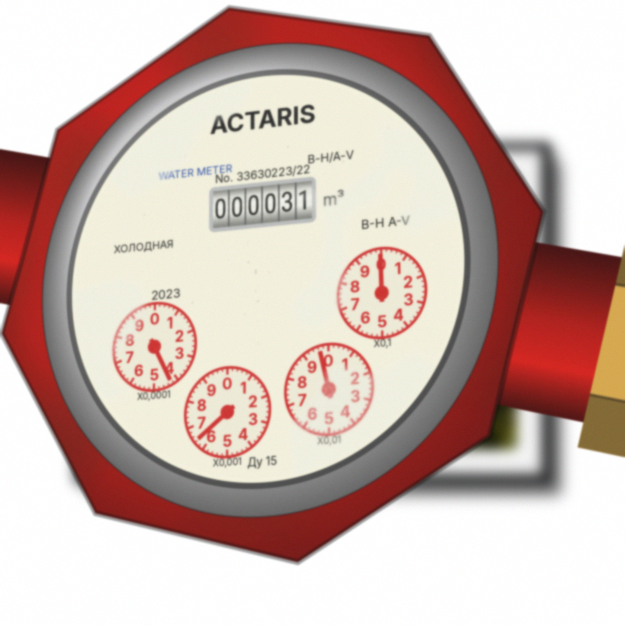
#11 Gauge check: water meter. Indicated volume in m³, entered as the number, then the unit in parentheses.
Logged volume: 30.9964 (m³)
